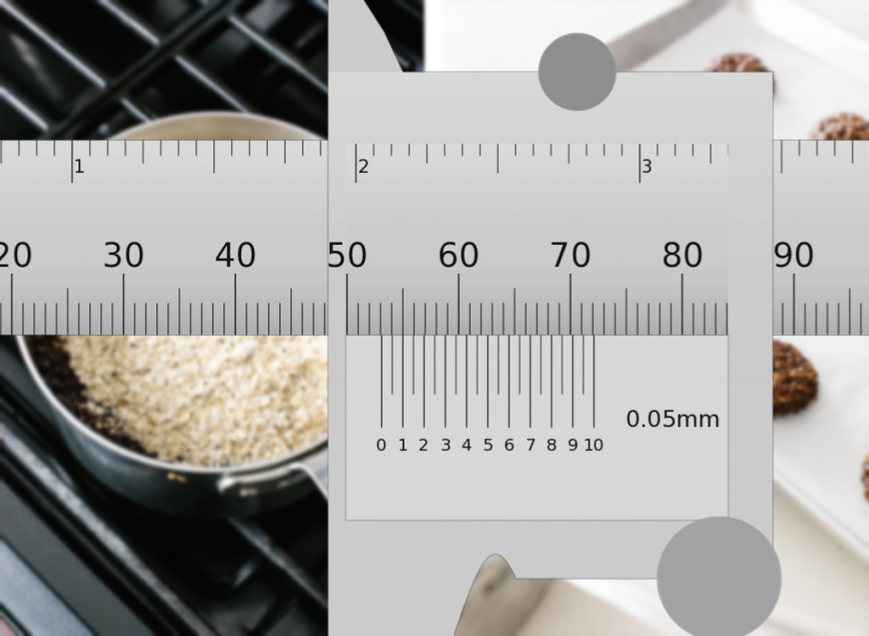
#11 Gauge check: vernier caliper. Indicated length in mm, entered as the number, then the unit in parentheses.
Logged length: 53.1 (mm)
